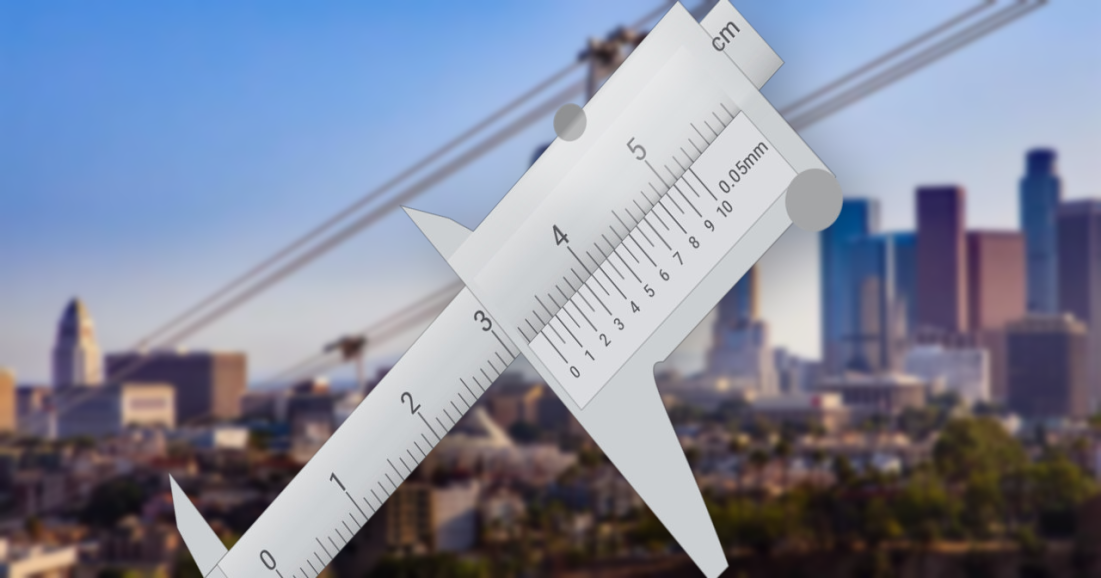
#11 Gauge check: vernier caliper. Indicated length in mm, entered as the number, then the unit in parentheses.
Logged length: 33.4 (mm)
